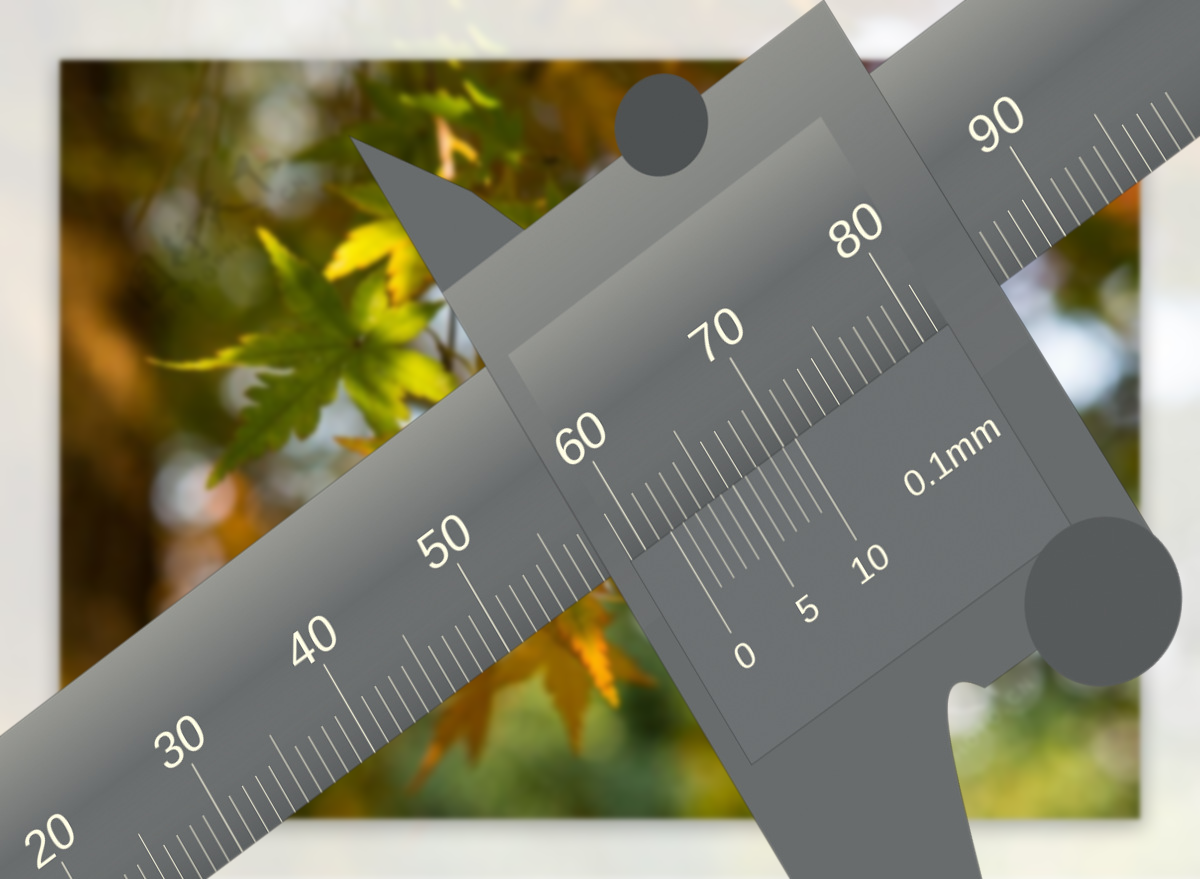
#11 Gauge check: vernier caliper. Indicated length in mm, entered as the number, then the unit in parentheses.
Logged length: 61.8 (mm)
